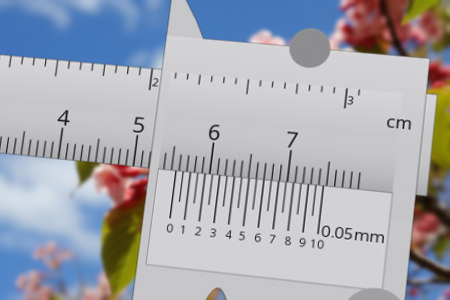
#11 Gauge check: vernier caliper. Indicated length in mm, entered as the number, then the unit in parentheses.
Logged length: 55.6 (mm)
